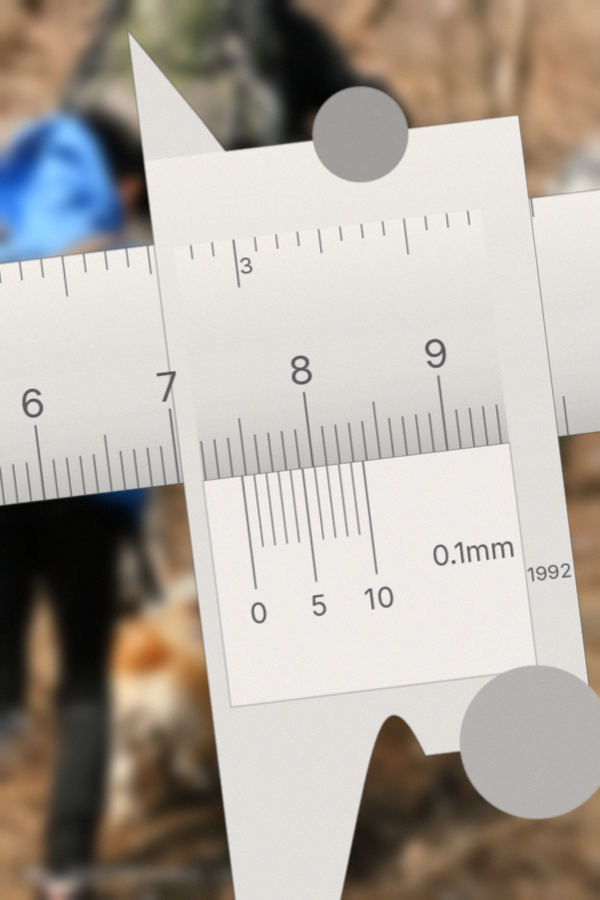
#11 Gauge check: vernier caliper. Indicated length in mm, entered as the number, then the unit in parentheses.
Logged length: 74.7 (mm)
